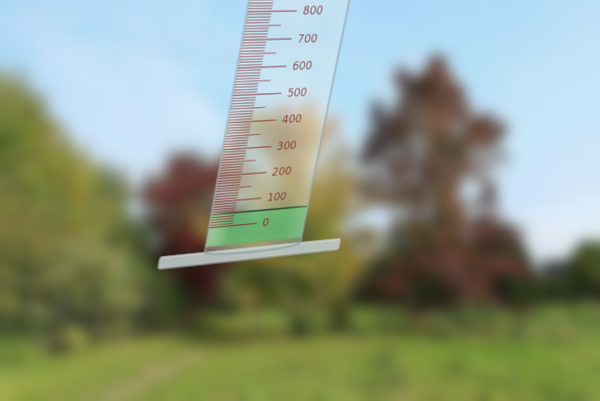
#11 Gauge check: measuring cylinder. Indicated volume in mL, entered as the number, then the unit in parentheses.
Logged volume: 50 (mL)
